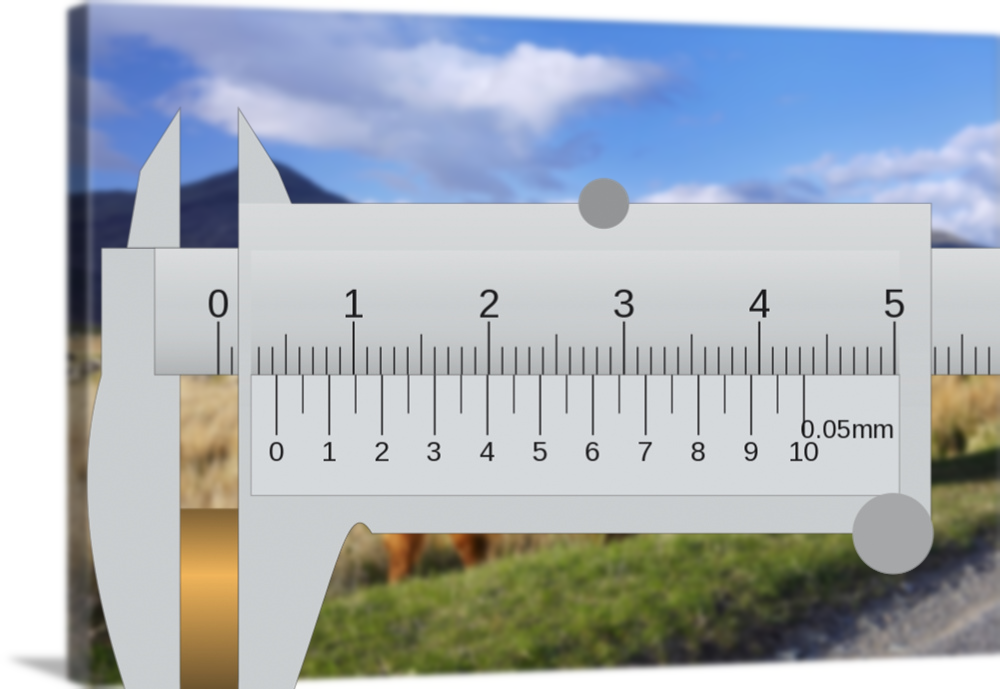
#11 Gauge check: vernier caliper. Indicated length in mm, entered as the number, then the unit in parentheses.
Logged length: 4.3 (mm)
